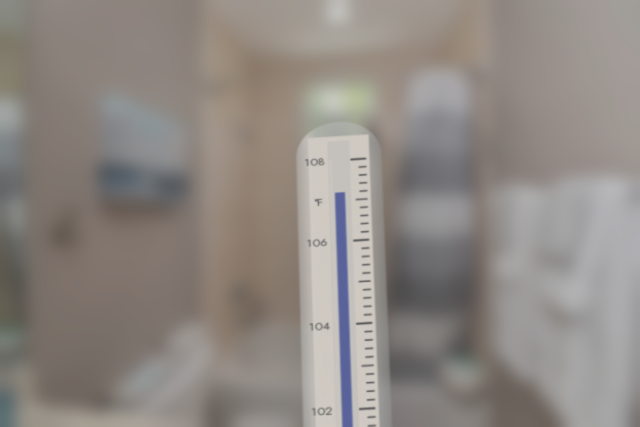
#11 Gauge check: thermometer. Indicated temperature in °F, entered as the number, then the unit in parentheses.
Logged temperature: 107.2 (°F)
